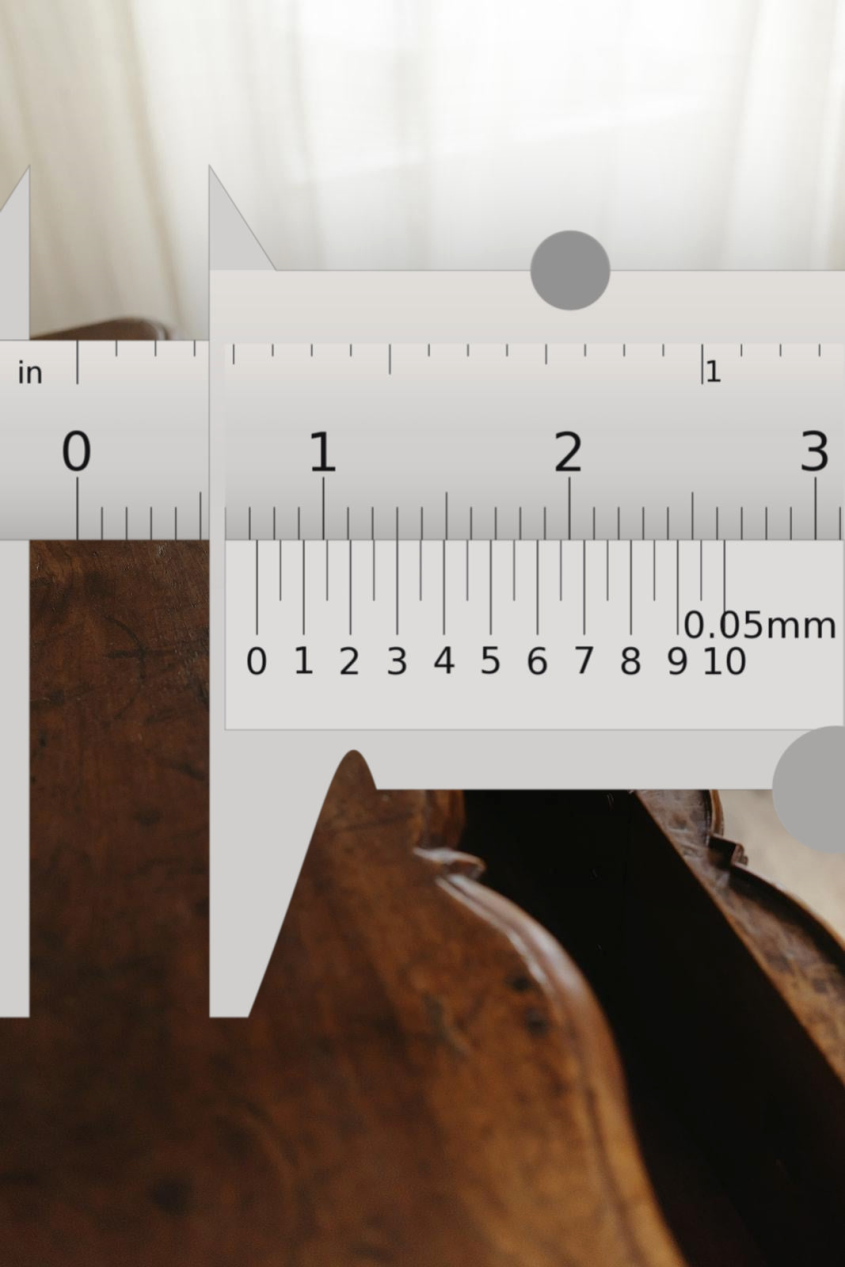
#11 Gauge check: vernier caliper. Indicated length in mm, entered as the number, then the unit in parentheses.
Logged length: 7.3 (mm)
